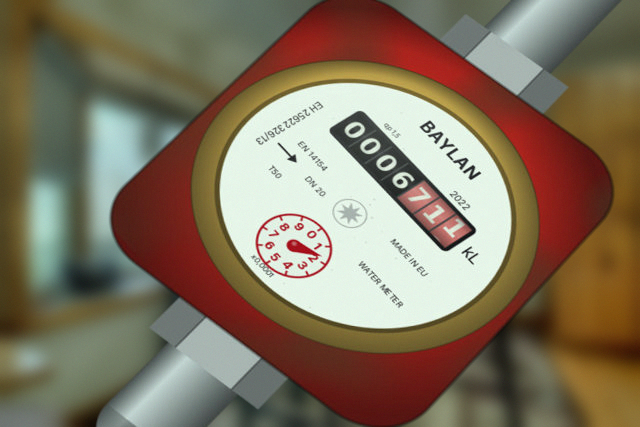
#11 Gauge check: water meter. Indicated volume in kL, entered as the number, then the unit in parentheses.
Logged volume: 6.7111 (kL)
